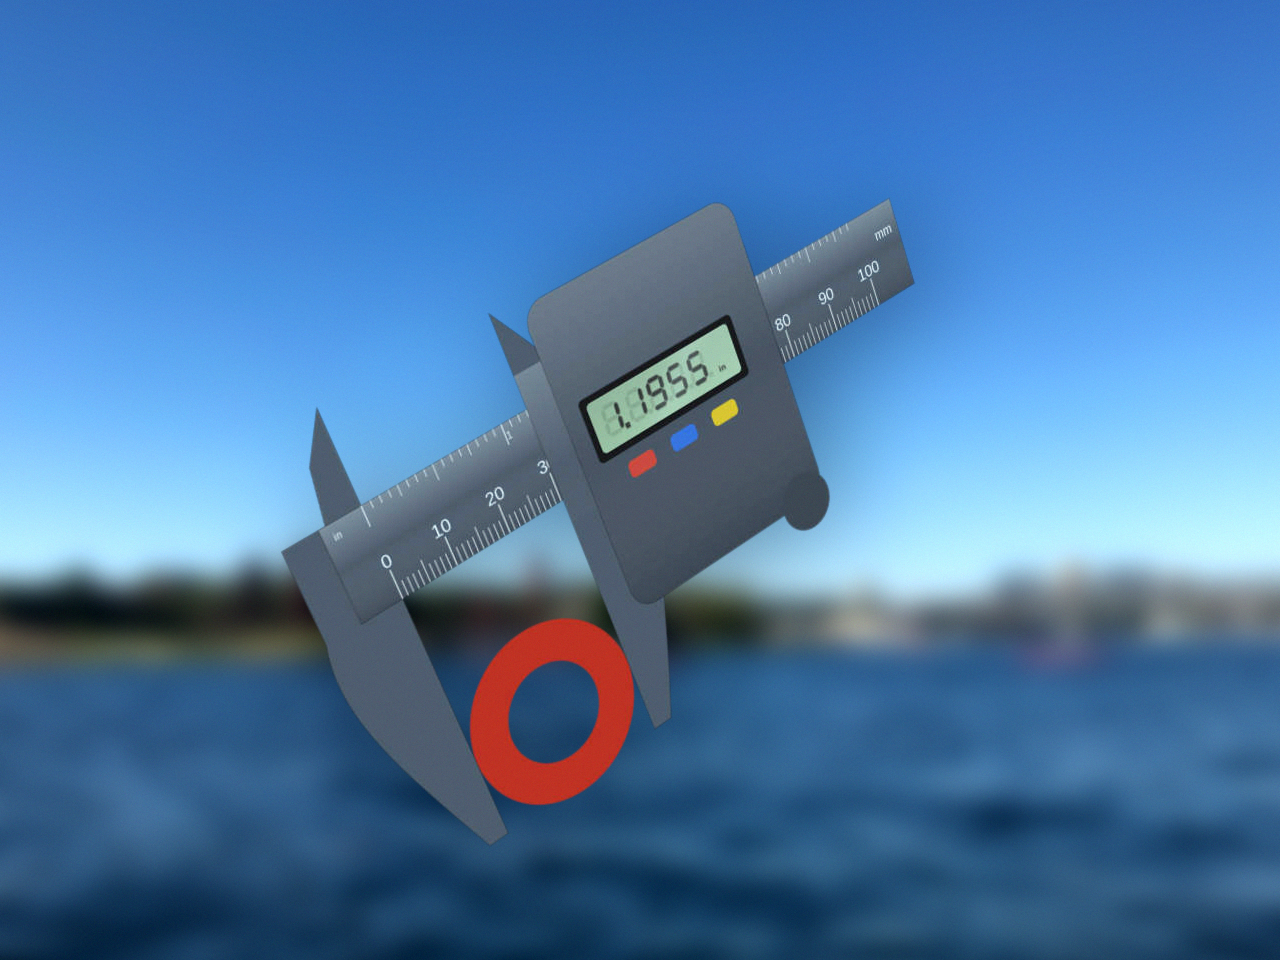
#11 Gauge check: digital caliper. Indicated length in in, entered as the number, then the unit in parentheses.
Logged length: 1.1955 (in)
